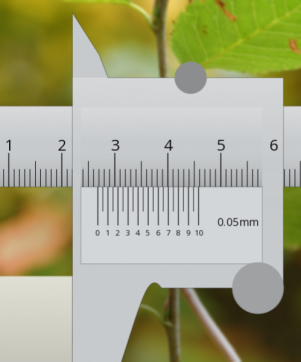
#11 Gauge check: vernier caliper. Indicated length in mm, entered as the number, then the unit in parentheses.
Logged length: 26.8 (mm)
